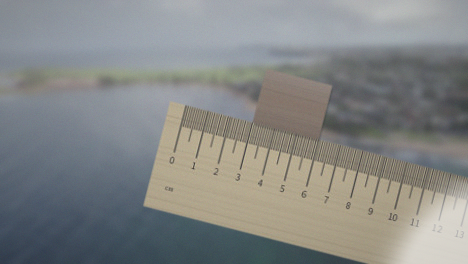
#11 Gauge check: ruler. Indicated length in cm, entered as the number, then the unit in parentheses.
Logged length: 3 (cm)
